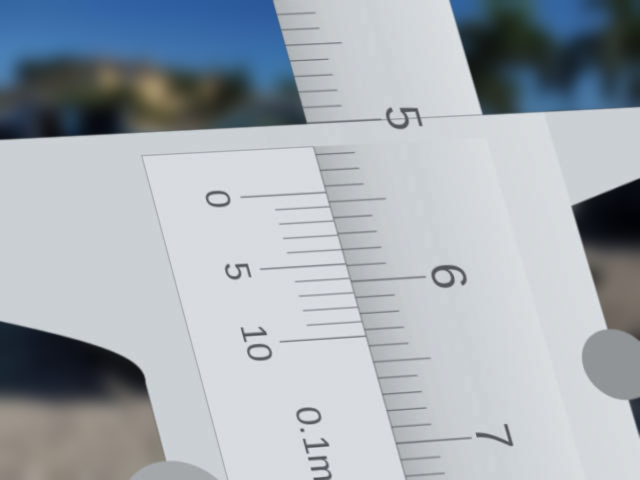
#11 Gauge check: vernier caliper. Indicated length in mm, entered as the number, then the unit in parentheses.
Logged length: 54.4 (mm)
